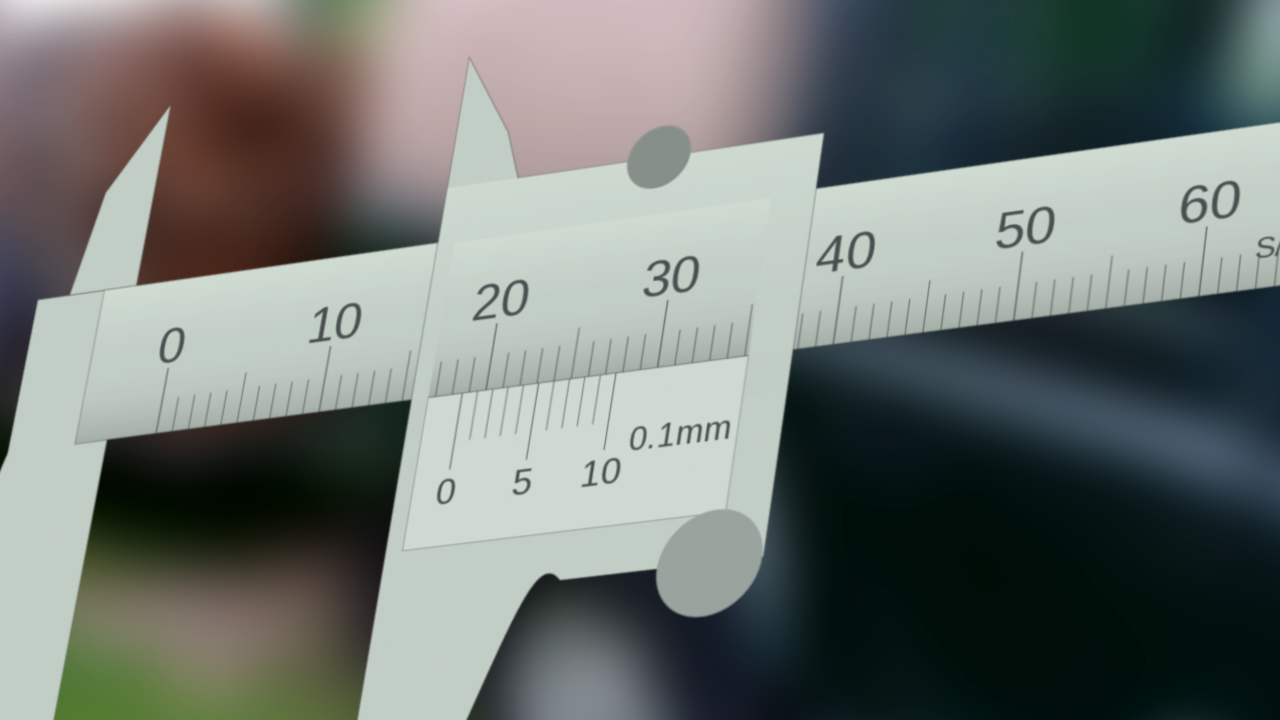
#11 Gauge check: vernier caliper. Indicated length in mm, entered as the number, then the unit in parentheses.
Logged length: 18.6 (mm)
